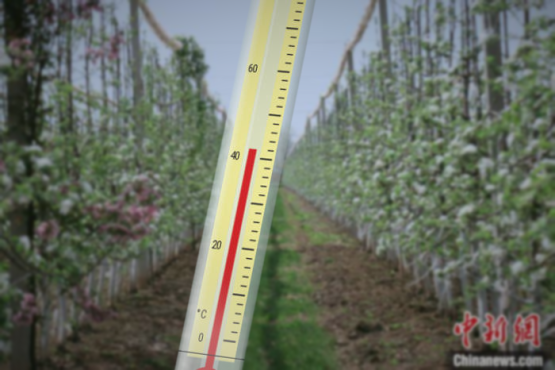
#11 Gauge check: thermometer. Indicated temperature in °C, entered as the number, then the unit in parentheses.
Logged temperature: 42 (°C)
